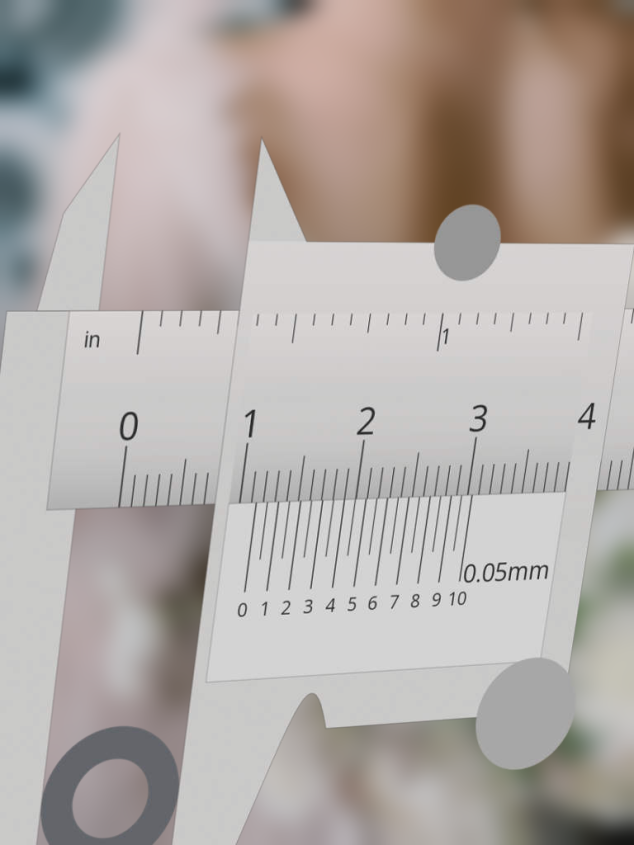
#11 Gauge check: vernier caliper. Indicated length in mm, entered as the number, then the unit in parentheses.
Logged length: 11.4 (mm)
